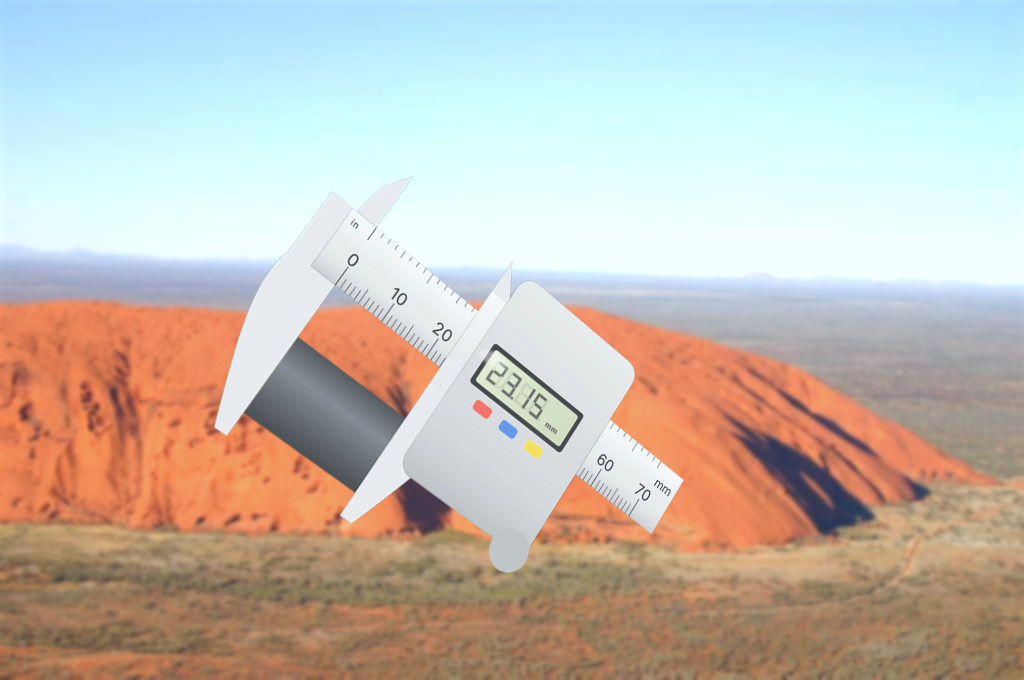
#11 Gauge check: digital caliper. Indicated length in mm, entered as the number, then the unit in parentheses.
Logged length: 23.15 (mm)
